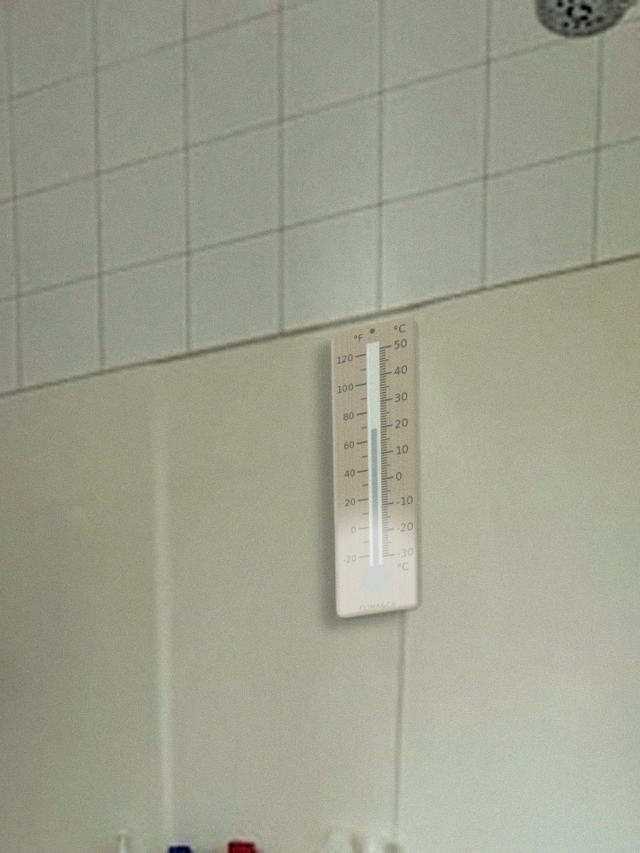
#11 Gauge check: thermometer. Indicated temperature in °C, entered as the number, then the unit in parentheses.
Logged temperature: 20 (°C)
